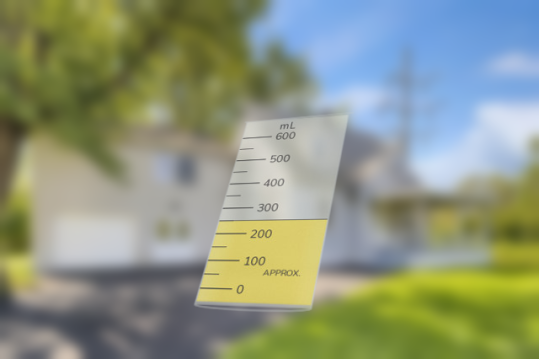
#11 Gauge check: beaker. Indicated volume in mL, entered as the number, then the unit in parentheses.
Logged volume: 250 (mL)
